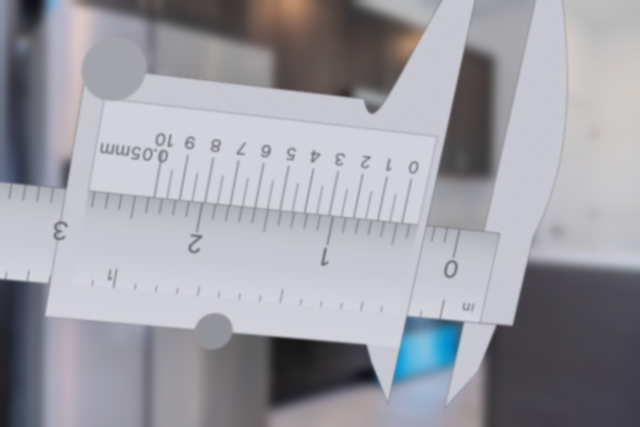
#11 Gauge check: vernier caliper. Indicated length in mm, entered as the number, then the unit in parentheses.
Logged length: 4.6 (mm)
